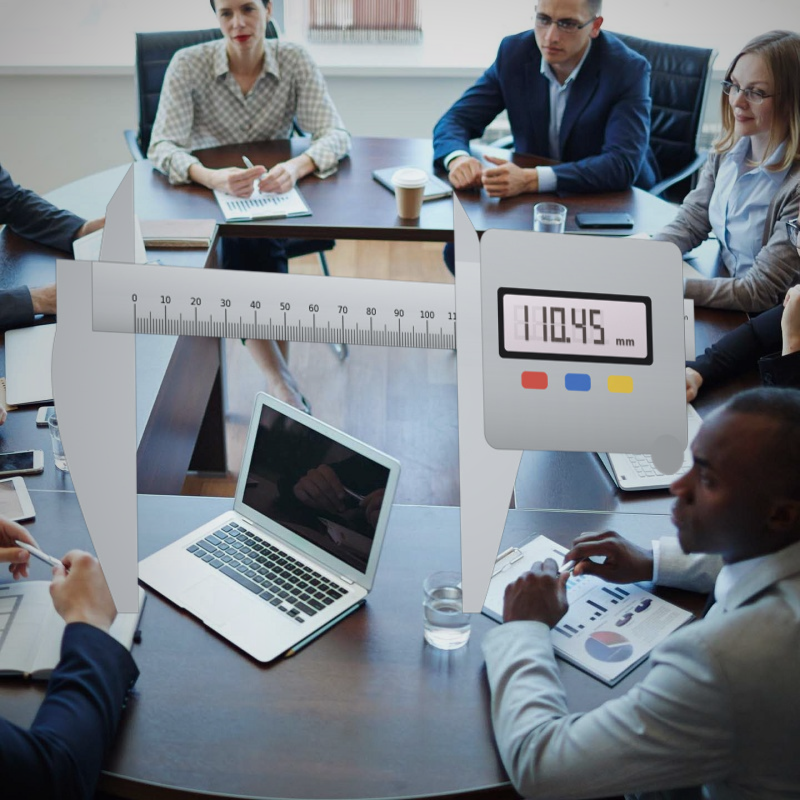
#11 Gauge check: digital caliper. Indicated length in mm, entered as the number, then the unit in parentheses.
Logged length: 110.45 (mm)
